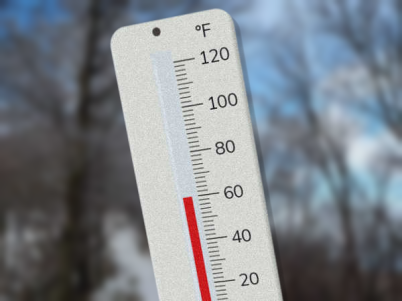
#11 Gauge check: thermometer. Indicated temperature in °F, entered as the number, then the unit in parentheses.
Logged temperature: 60 (°F)
